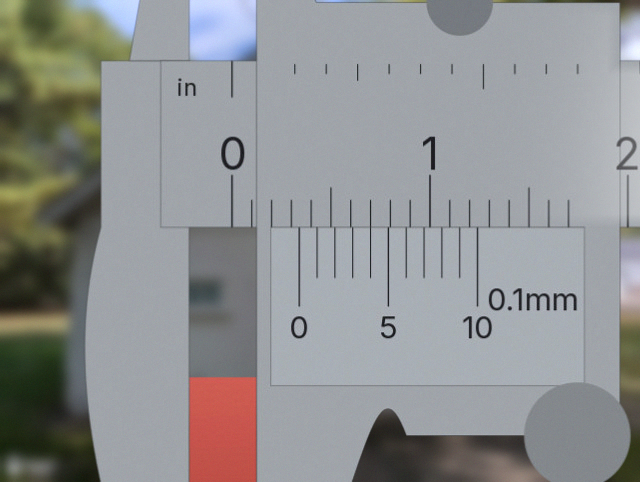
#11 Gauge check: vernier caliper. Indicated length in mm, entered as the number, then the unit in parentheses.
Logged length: 3.4 (mm)
